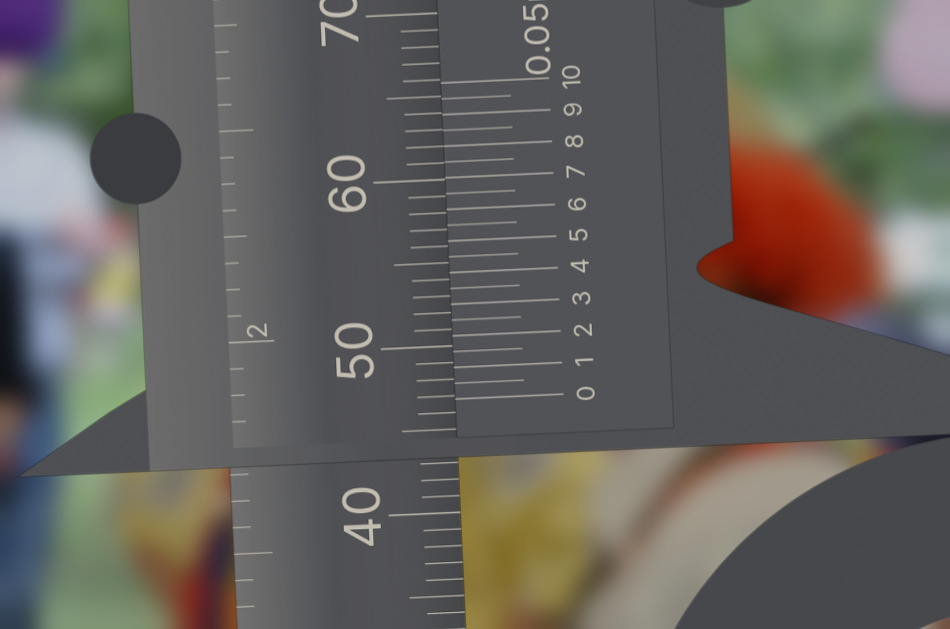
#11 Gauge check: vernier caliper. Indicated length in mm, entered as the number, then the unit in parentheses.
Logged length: 46.8 (mm)
